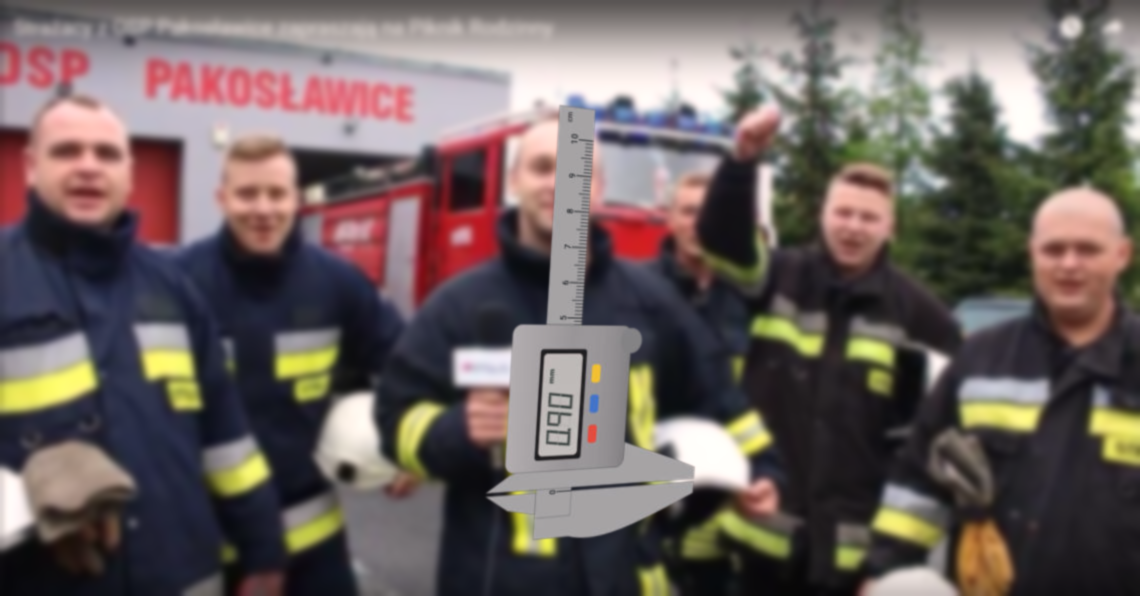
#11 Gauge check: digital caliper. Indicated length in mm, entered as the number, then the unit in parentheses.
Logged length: 0.90 (mm)
